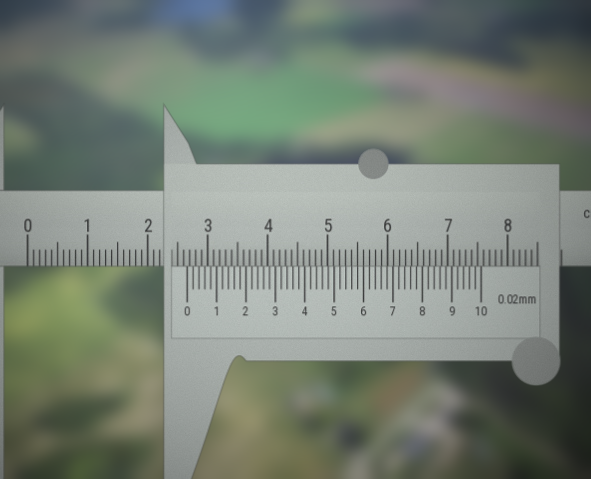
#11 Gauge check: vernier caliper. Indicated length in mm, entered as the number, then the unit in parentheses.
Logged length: 26.6 (mm)
